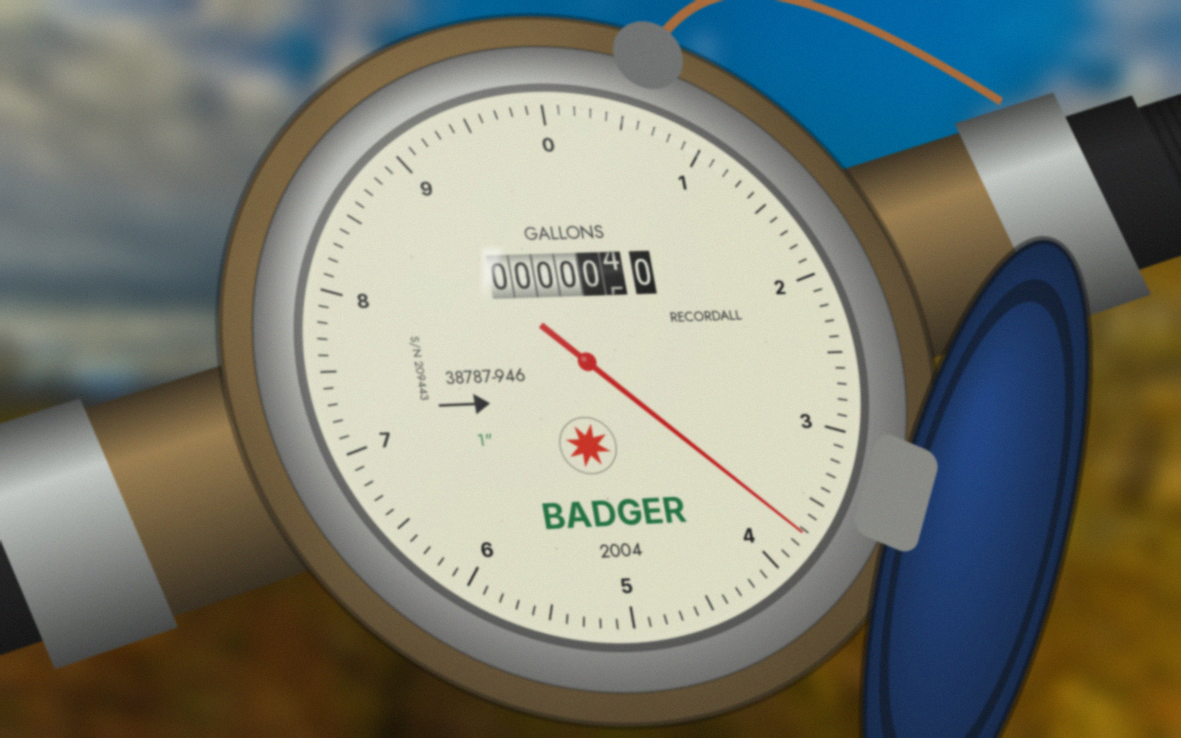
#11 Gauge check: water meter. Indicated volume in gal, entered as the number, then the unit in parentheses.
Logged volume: 43.7 (gal)
